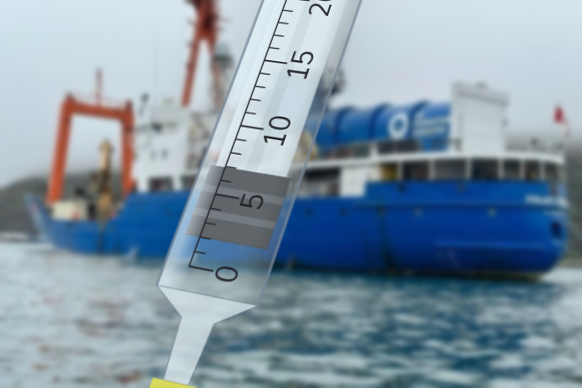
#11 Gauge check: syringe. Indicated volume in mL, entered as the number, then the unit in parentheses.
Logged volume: 2 (mL)
